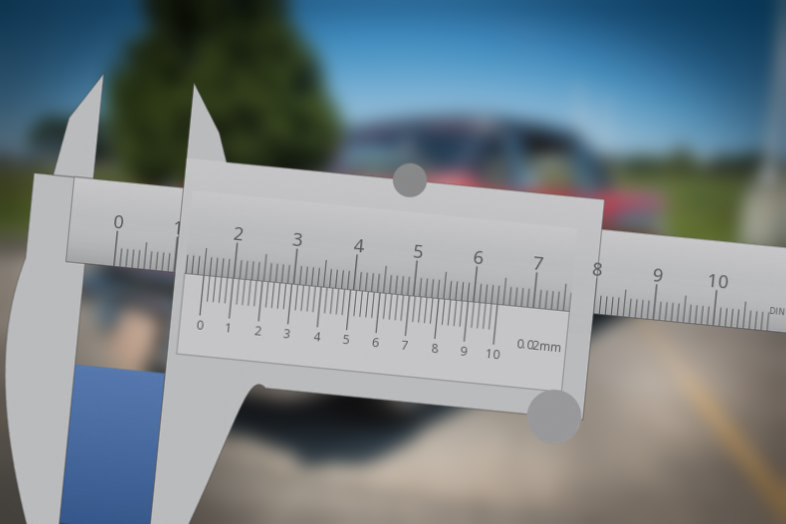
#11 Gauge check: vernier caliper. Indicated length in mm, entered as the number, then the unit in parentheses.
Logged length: 15.0 (mm)
